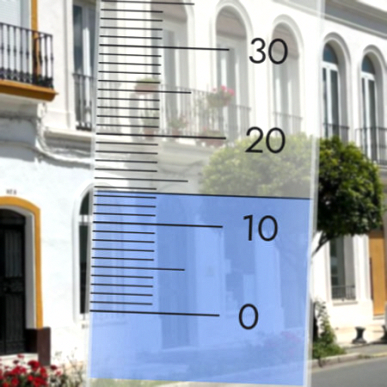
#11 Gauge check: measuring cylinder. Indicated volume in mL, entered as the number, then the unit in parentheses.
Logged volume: 13.5 (mL)
